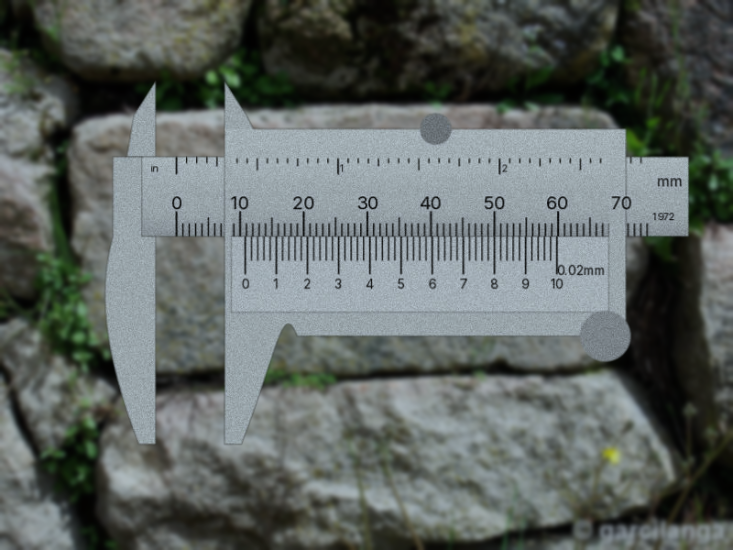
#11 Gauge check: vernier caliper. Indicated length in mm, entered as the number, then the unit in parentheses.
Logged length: 10.8 (mm)
